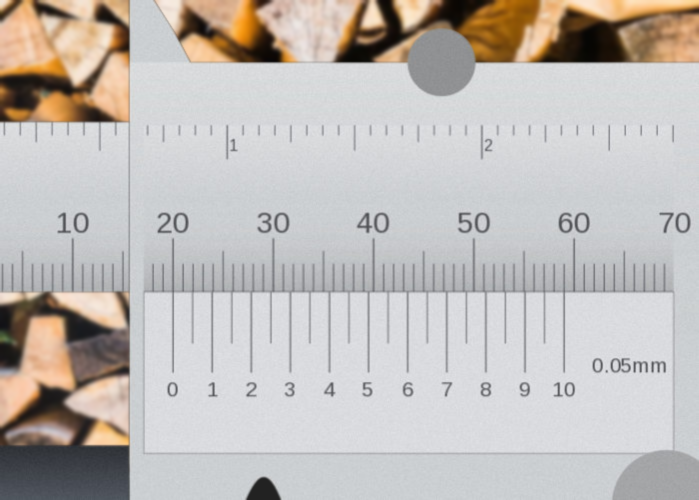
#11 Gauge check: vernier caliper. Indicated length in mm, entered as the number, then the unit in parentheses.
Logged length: 20.0 (mm)
